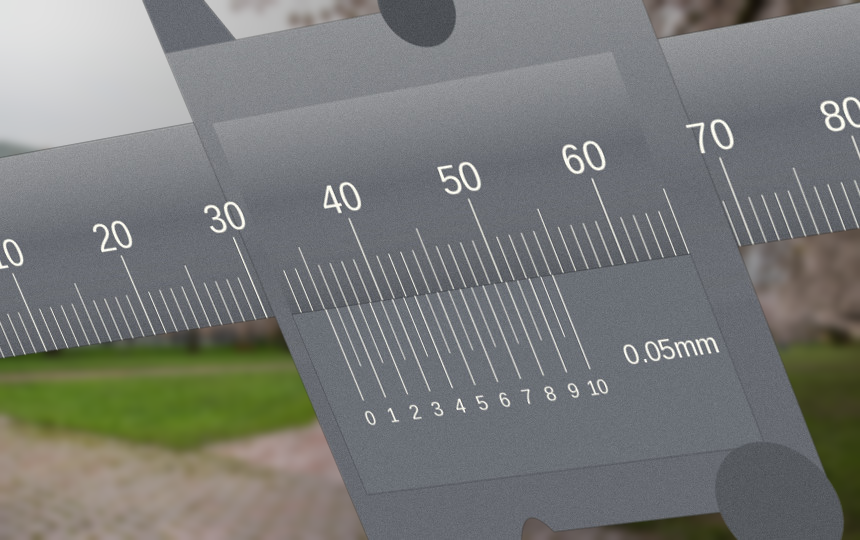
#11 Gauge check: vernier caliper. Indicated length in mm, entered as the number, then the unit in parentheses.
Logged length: 35.1 (mm)
